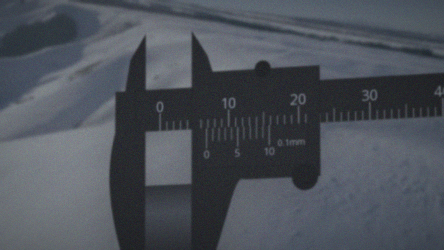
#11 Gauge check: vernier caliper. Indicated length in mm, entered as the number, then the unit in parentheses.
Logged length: 6.8 (mm)
